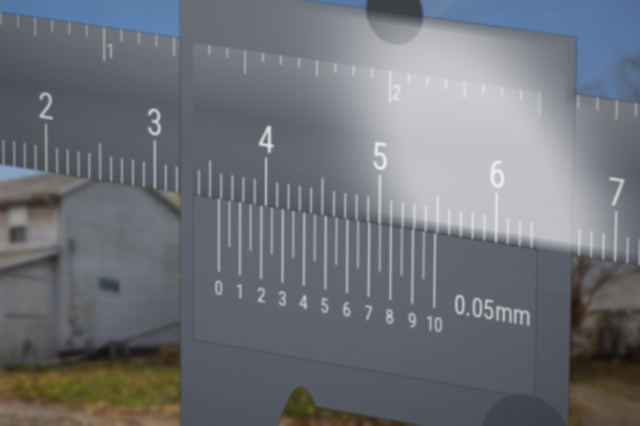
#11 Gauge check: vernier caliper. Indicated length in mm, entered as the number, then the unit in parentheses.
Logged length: 35.8 (mm)
